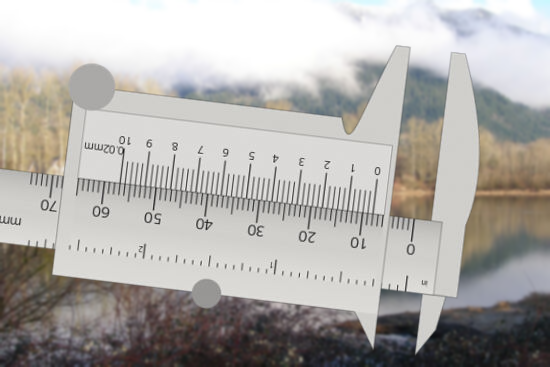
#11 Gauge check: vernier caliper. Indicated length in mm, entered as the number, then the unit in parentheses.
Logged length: 8.0 (mm)
